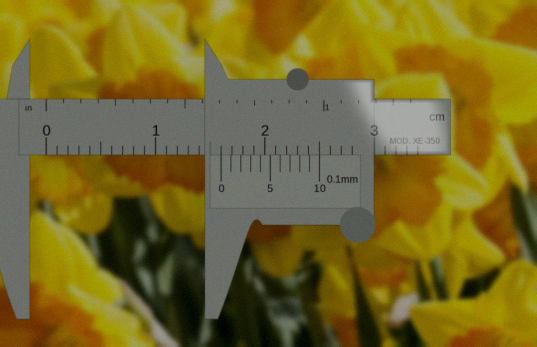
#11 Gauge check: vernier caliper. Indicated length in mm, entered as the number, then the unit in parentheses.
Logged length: 16.0 (mm)
